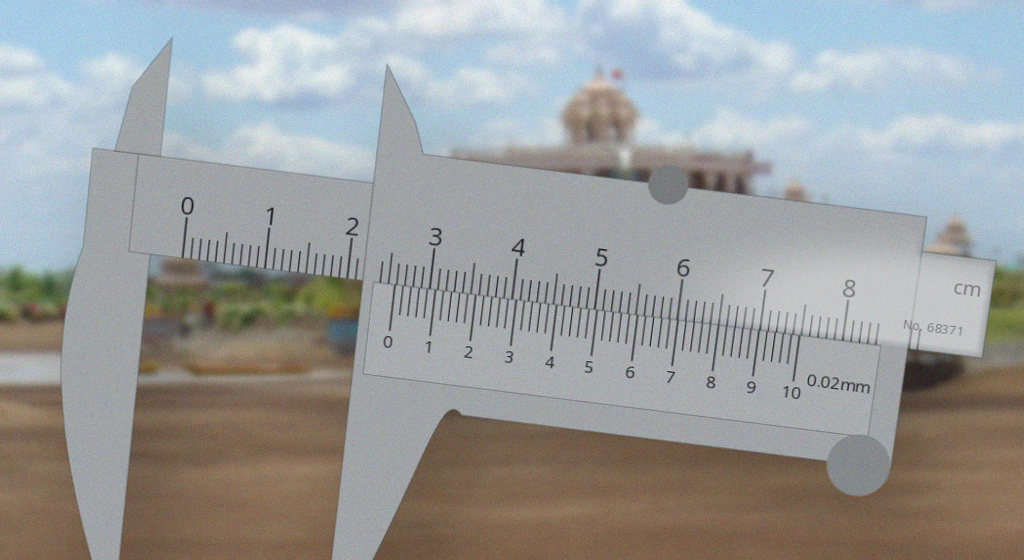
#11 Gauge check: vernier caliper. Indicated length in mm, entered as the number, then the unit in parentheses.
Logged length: 25.8 (mm)
